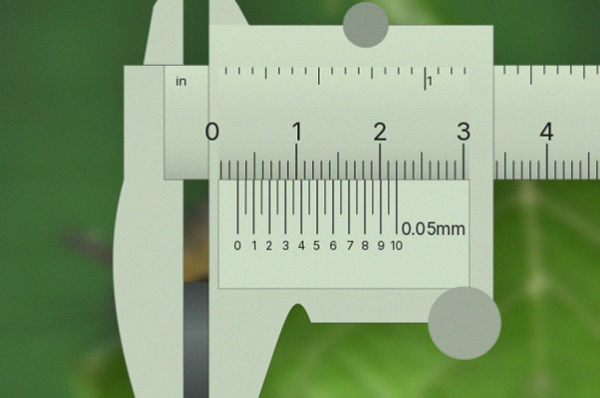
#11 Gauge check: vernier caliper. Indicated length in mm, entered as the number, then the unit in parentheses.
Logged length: 3.0 (mm)
